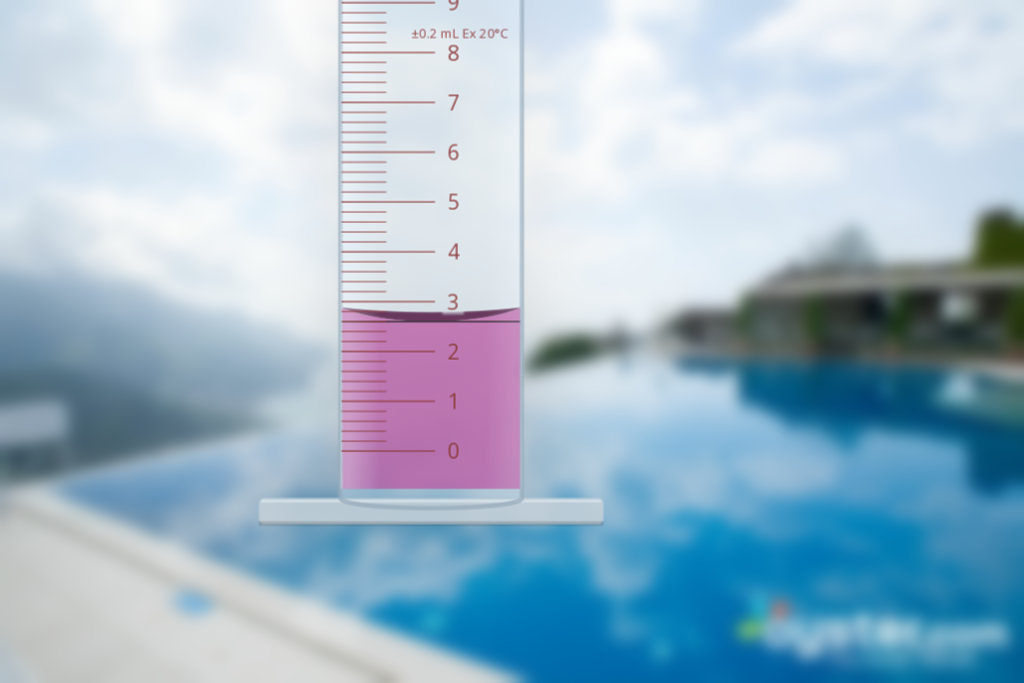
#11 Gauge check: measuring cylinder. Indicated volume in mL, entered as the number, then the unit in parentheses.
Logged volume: 2.6 (mL)
